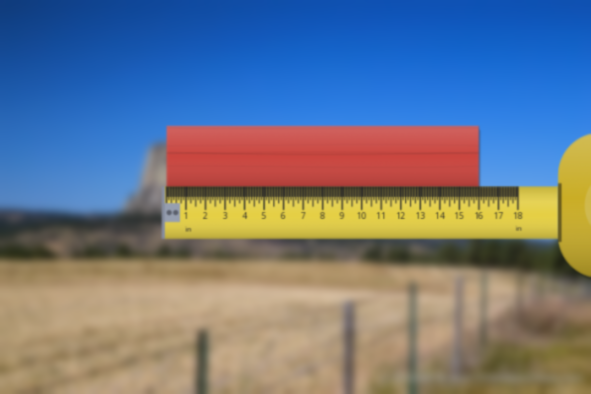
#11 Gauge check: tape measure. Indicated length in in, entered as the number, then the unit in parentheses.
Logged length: 16 (in)
